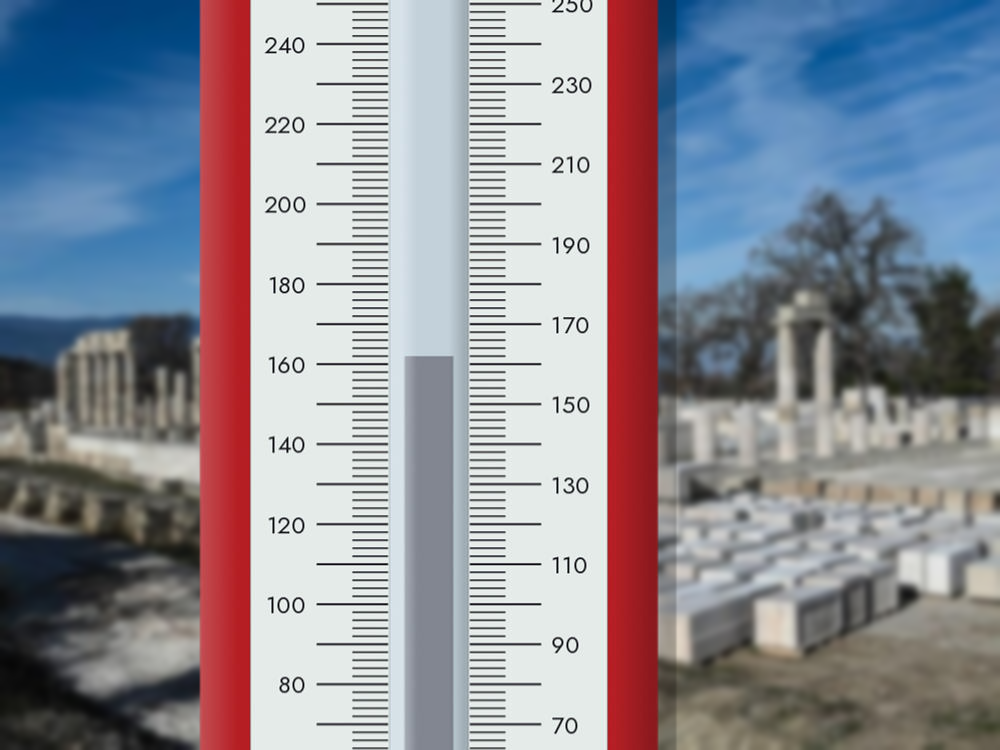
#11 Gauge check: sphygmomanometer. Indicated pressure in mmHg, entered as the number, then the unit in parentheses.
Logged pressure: 162 (mmHg)
